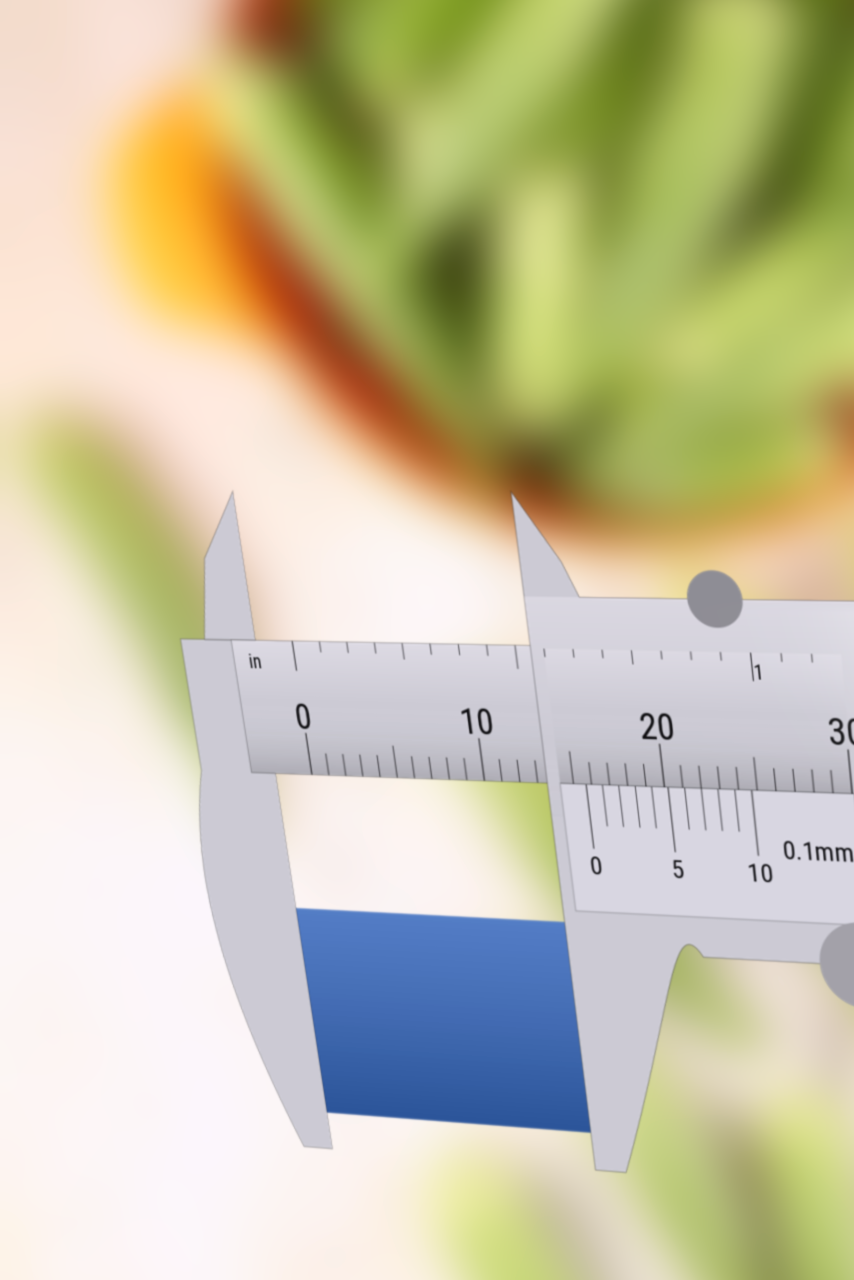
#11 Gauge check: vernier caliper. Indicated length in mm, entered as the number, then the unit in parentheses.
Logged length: 15.7 (mm)
